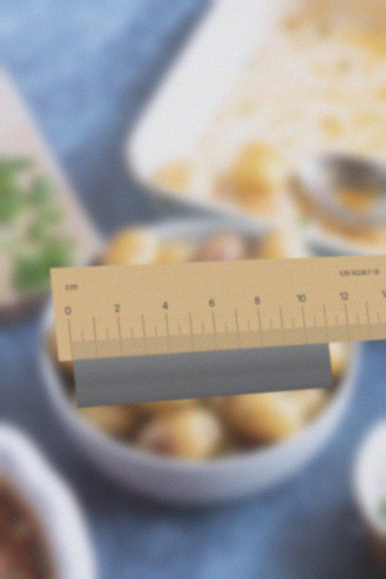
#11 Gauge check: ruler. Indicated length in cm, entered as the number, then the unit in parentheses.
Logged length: 11 (cm)
